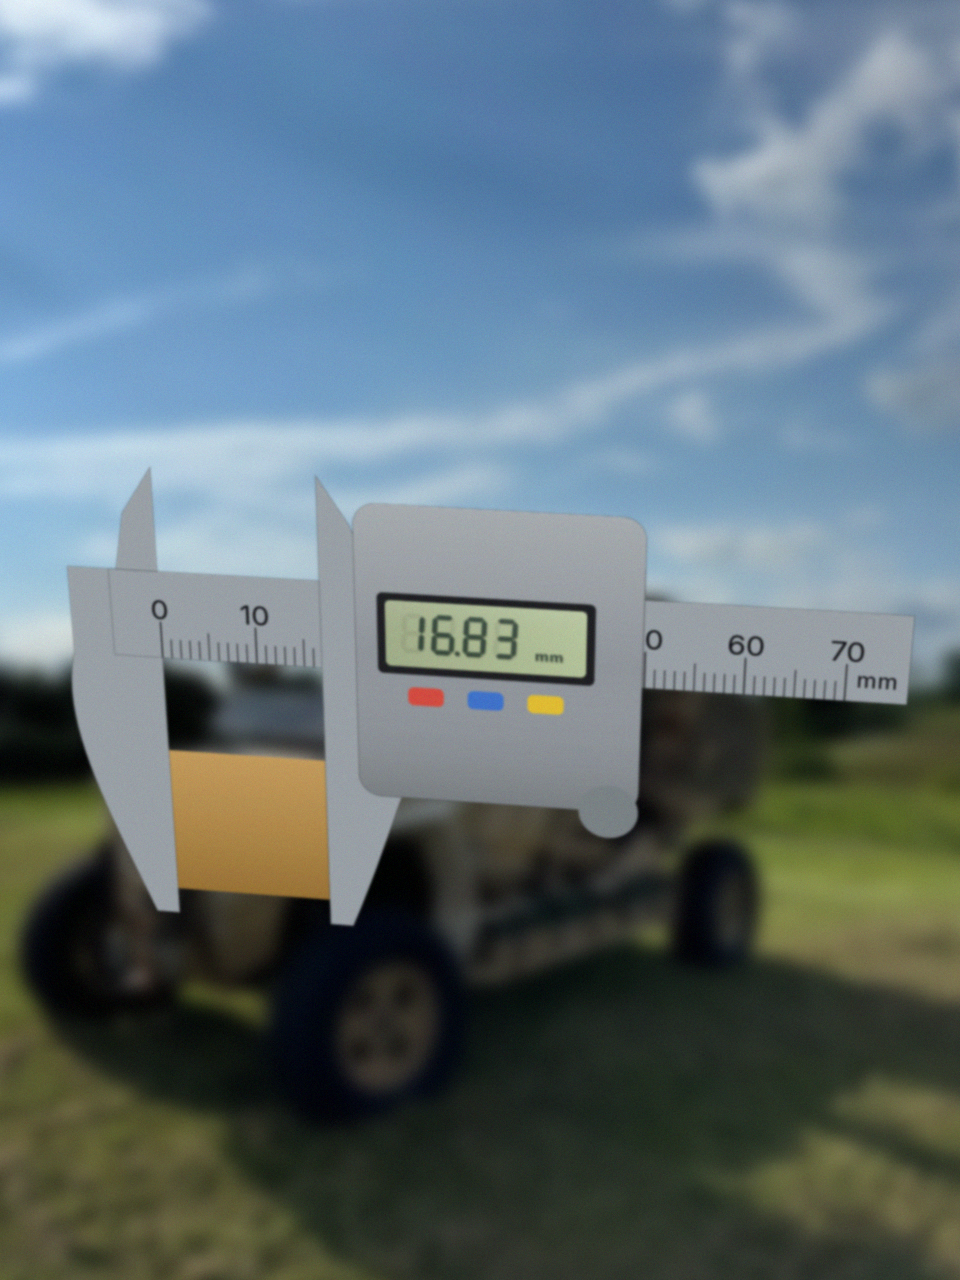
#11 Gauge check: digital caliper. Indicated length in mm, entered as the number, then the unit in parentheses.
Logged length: 16.83 (mm)
